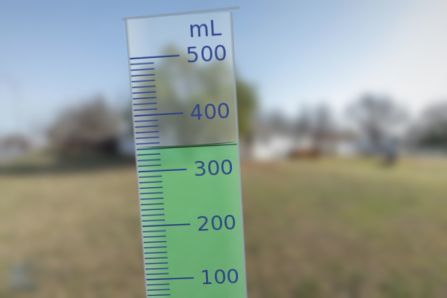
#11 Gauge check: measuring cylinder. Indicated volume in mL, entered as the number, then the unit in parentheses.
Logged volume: 340 (mL)
